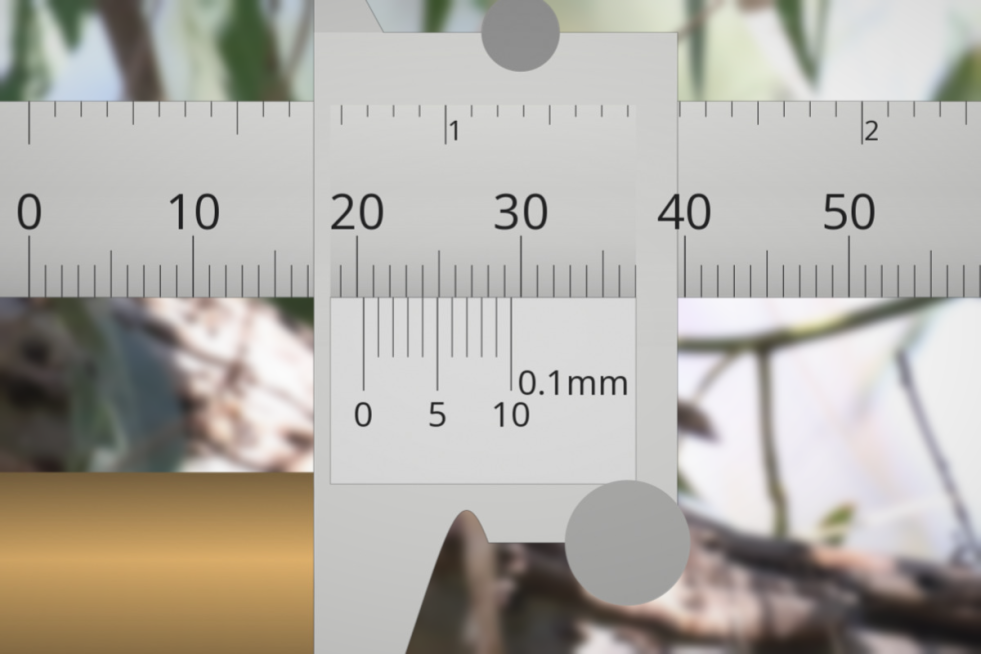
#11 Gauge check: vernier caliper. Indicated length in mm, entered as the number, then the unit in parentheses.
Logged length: 20.4 (mm)
